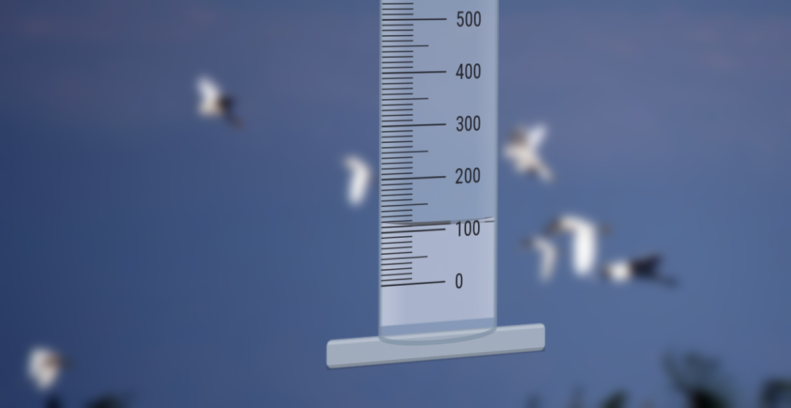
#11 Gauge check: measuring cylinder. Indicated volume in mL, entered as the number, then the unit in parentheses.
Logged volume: 110 (mL)
